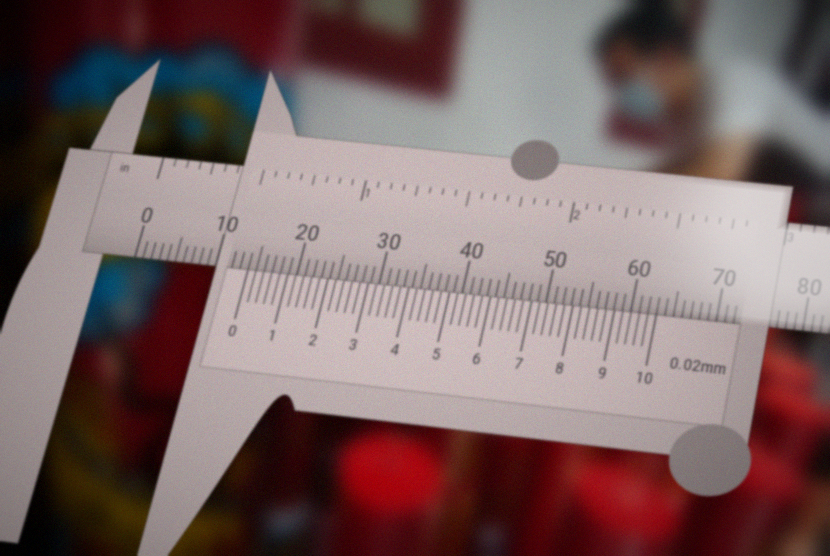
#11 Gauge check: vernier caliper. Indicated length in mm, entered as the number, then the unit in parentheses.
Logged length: 14.0 (mm)
